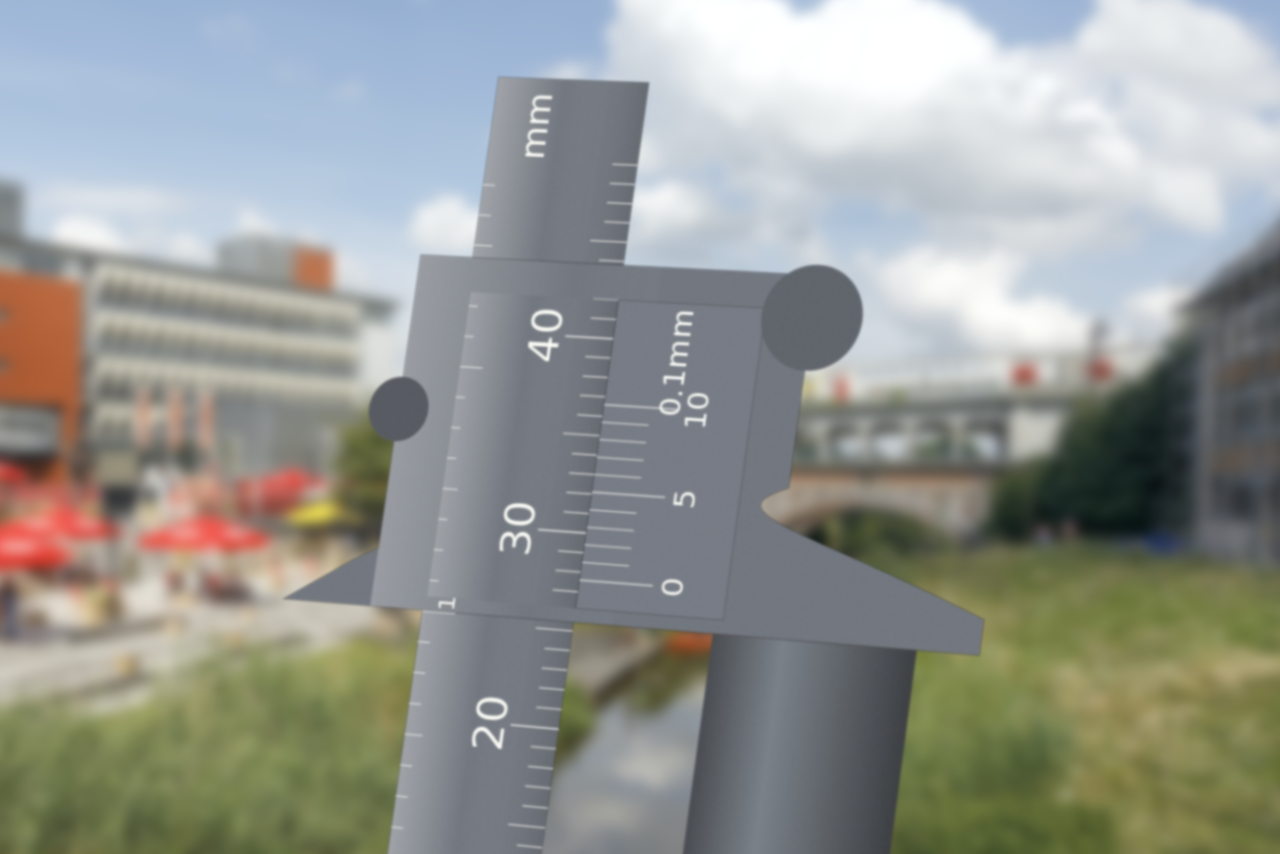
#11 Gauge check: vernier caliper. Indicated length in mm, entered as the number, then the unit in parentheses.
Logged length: 27.6 (mm)
